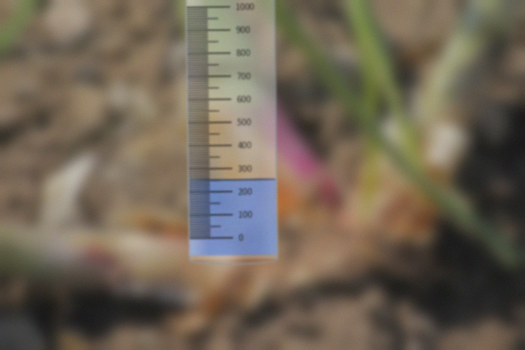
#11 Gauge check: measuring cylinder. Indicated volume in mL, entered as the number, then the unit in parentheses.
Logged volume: 250 (mL)
